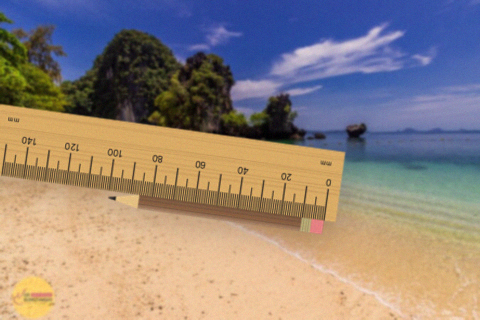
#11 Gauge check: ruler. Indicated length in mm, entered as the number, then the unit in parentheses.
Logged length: 100 (mm)
